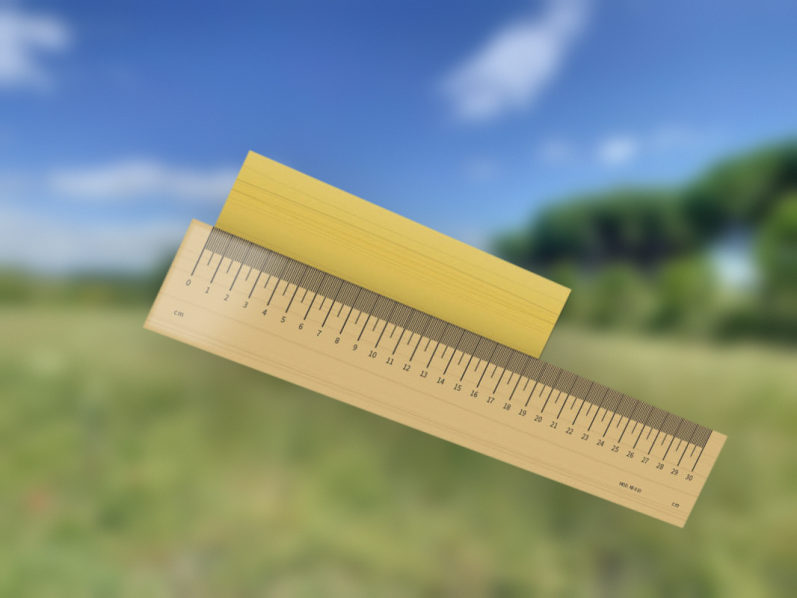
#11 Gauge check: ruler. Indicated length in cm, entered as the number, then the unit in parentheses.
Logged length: 18.5 (cm)
